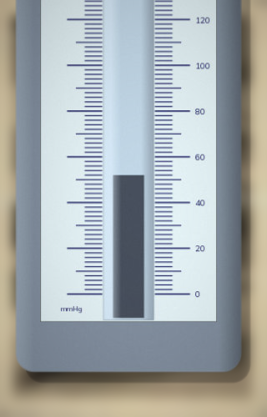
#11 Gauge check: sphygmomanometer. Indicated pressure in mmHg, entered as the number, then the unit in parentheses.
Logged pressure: 52 (mmHg)
